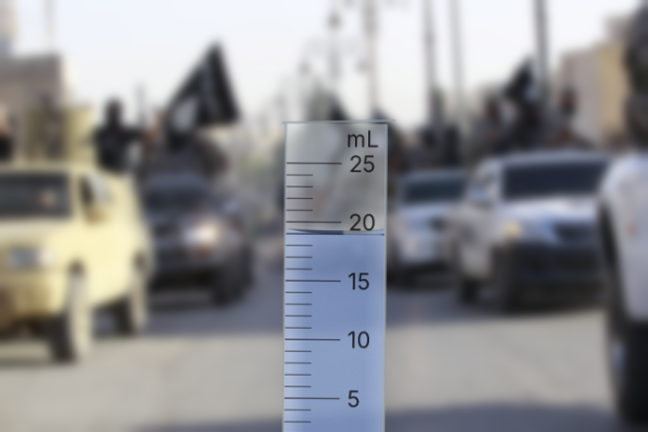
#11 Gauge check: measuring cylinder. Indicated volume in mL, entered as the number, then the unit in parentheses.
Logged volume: 19 (mL)
